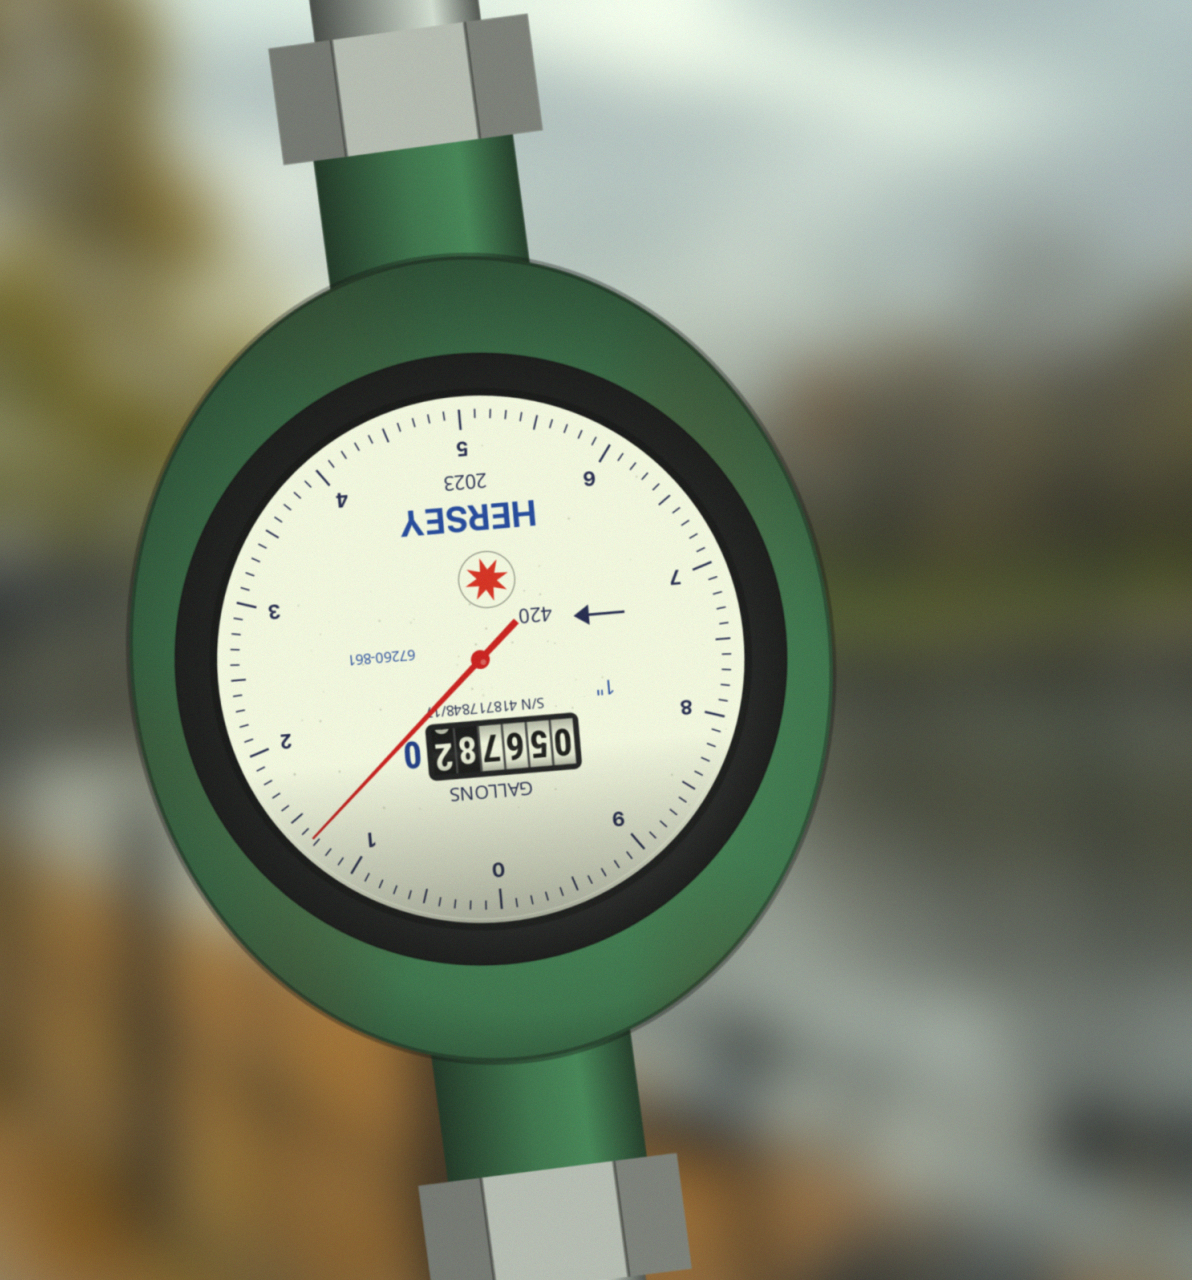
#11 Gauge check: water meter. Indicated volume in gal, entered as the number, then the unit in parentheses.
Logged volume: 567821.3 (gal)
